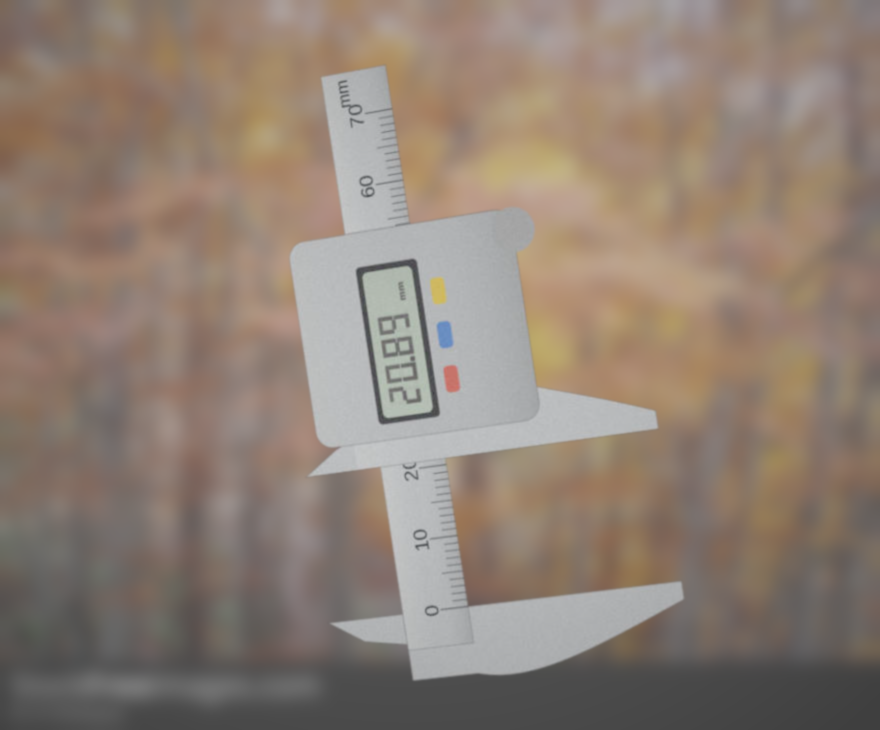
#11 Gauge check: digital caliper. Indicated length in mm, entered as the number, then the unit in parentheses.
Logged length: 20.89 (mm)
